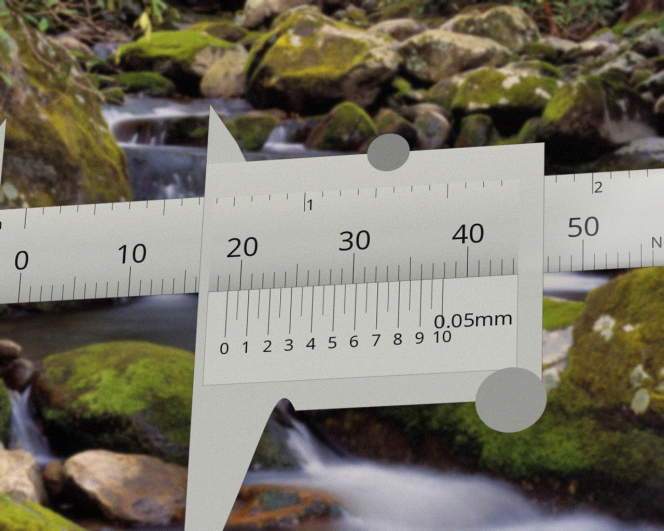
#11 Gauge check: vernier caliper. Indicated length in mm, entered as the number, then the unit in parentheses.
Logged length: 18.9 (mm)
